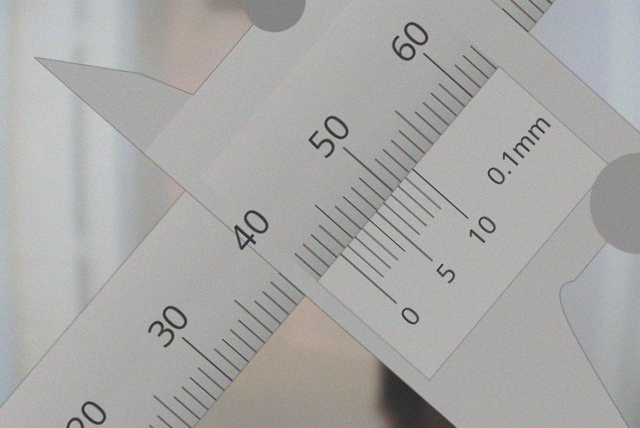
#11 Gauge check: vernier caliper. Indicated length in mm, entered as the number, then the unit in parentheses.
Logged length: 43.4 (mm)
